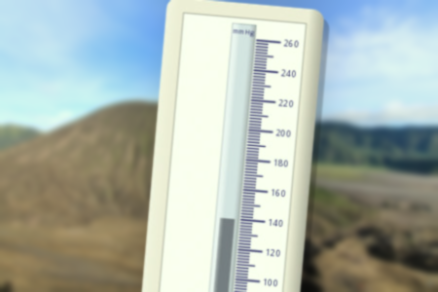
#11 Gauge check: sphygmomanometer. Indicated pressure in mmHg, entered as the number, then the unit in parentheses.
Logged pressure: 140 (mmHg)
